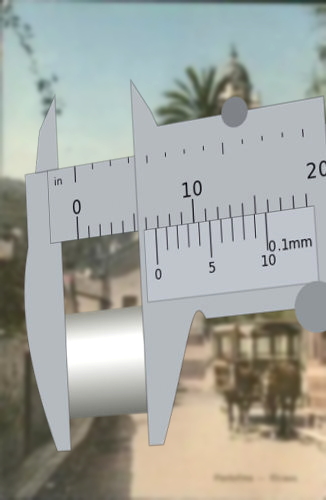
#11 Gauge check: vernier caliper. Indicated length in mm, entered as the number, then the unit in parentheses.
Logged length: 6.8 (mm)
